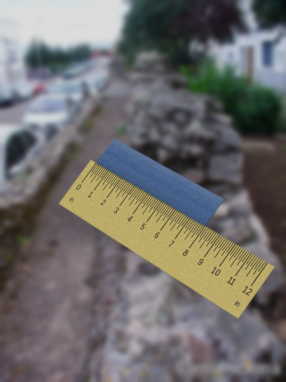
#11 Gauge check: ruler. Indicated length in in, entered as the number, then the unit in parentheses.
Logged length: 8 (in)
